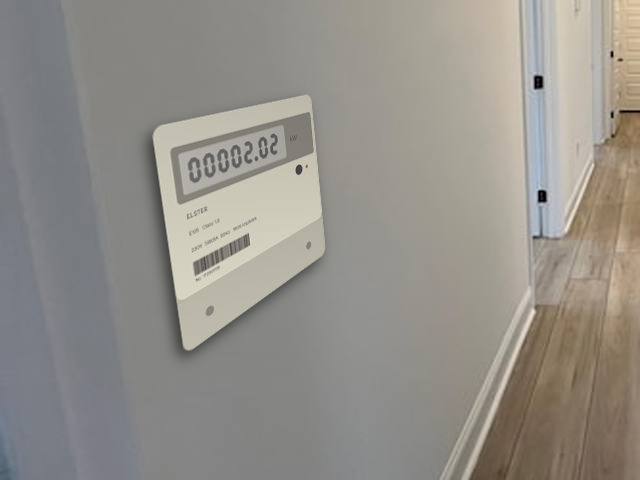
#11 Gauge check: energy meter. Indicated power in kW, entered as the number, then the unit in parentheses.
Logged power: 2.02 (kW)
